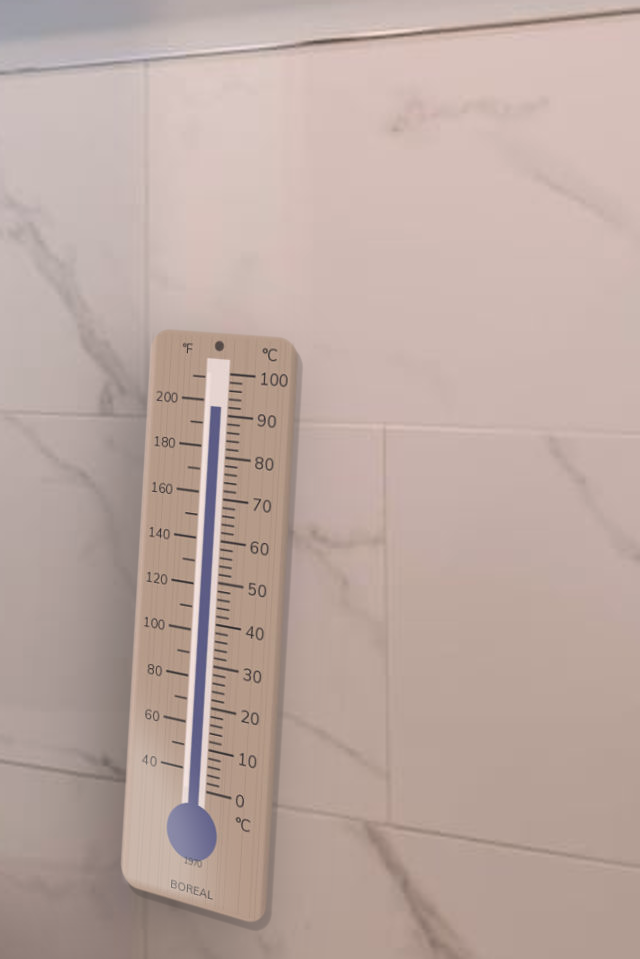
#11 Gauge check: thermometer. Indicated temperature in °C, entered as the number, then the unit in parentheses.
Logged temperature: 92 (°C)
